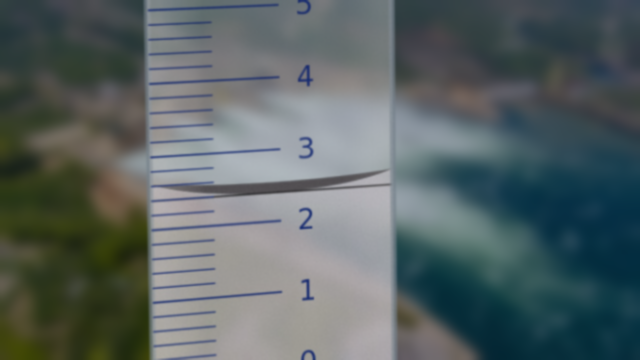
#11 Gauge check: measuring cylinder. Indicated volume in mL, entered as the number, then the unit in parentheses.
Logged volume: 2.4 (mL)
